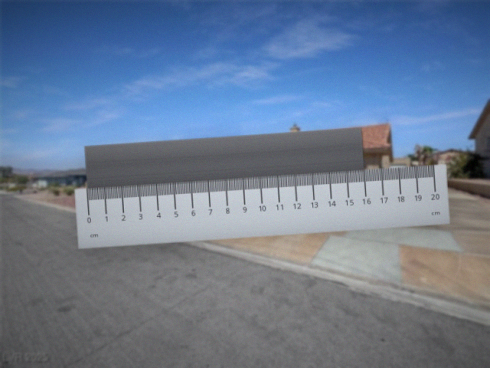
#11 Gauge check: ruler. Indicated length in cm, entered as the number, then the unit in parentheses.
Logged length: 16 (cm)
